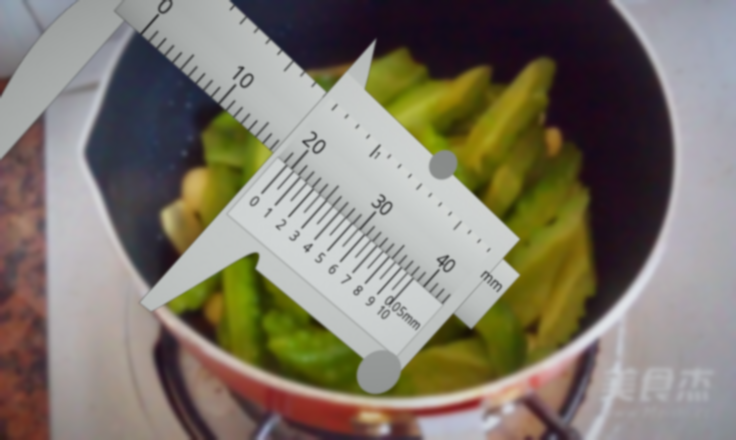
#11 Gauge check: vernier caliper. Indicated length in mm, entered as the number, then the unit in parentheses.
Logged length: 19.4 (mm)
